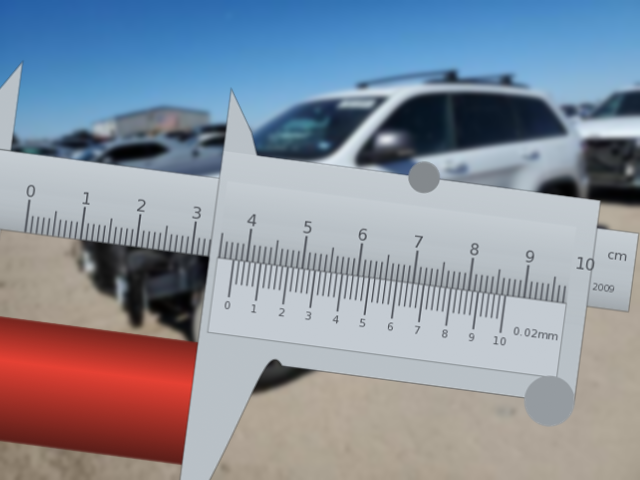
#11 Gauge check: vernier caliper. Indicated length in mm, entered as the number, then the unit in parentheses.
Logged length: 37.6 (mm)
